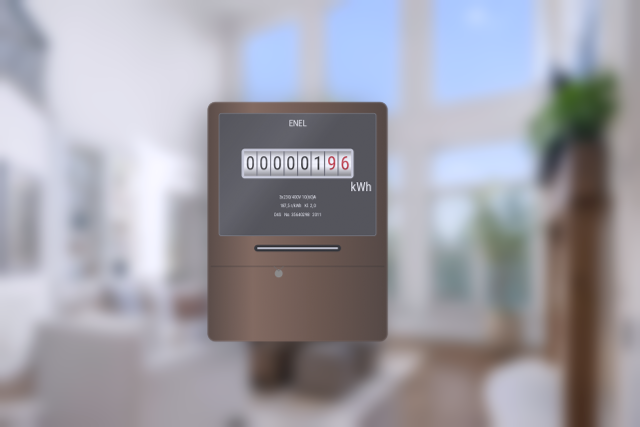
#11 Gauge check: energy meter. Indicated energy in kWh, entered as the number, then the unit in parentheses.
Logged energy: 1.96 (kWh)
